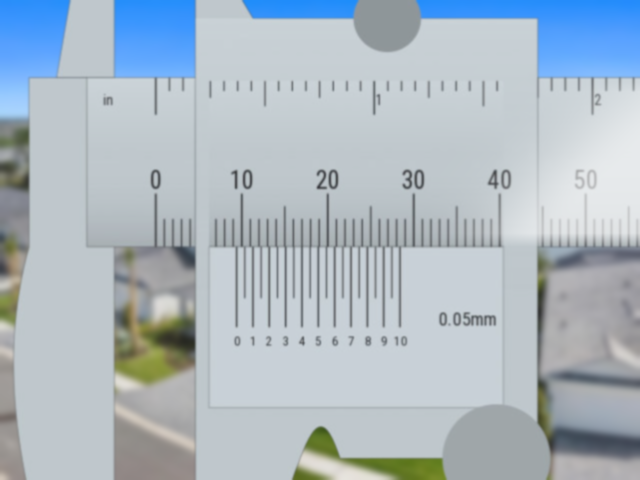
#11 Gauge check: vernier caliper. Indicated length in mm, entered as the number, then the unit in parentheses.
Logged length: 9.4 (mm)
